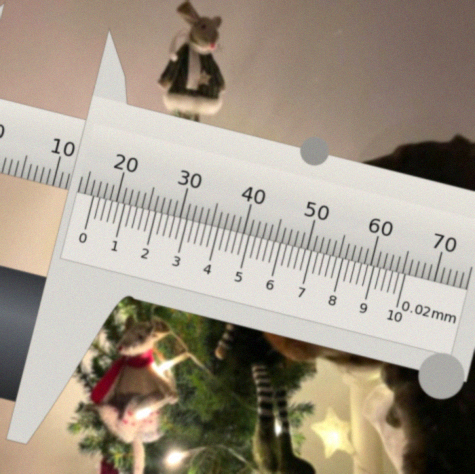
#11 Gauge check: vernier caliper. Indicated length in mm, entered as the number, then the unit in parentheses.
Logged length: 16.4 (mm)
